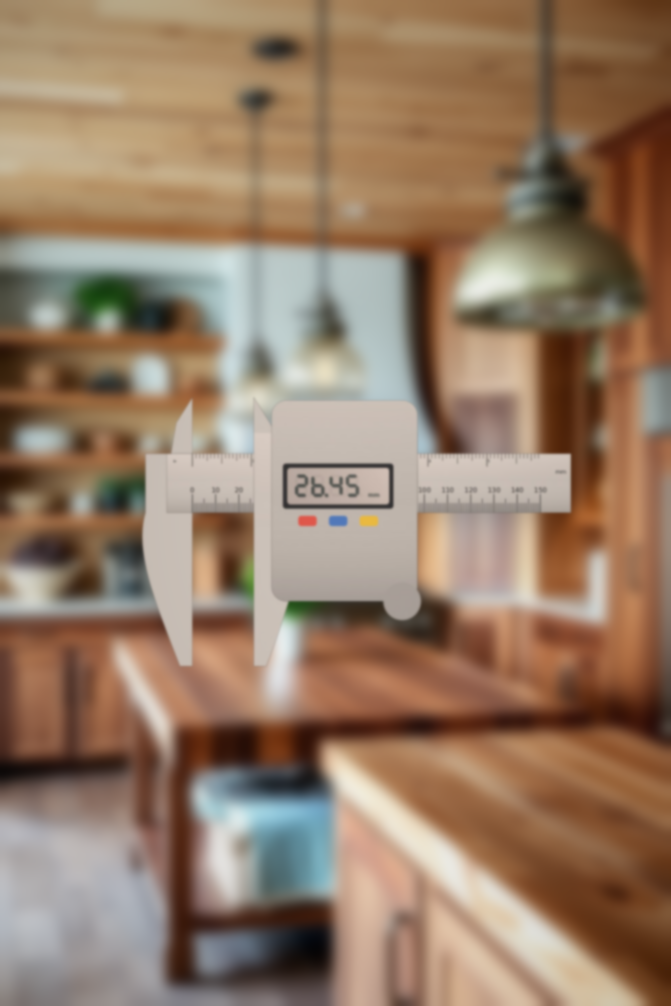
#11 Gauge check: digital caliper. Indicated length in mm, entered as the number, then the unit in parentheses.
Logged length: 26.45 (mm)
